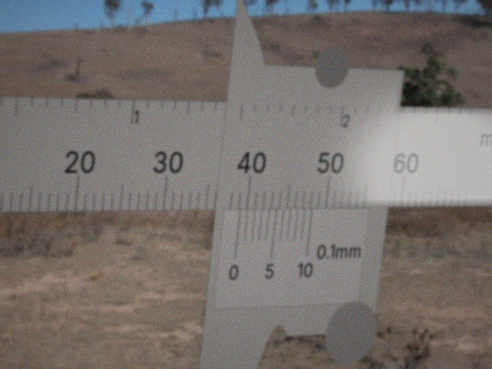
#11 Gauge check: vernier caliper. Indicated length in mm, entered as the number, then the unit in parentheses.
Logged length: 39.2 (mm)
